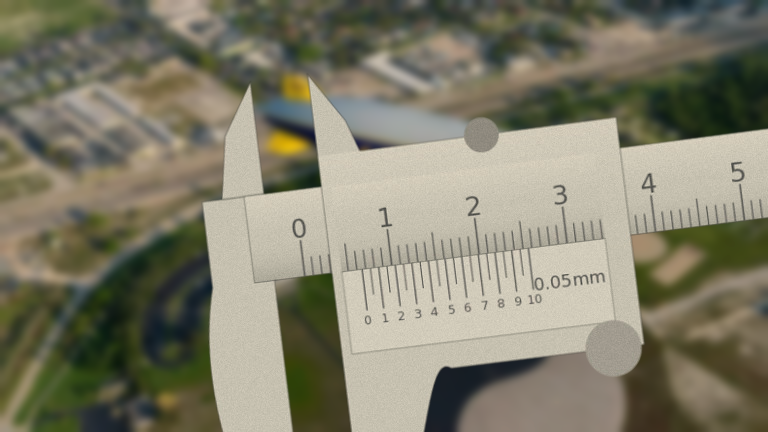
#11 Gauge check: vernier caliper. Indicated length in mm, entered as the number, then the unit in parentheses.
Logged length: 6.6 (mm)
